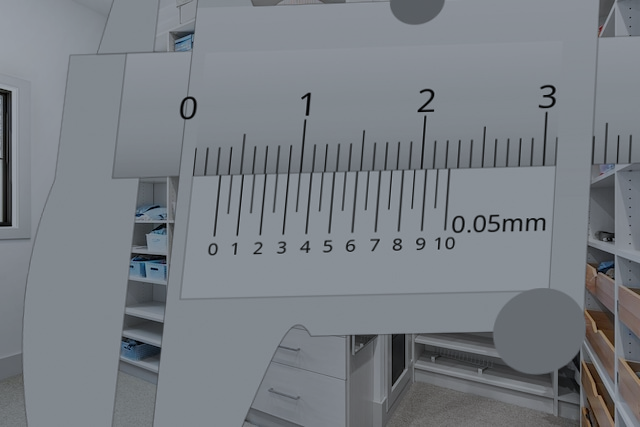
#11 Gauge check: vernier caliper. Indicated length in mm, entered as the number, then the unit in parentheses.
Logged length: 3.3 (mm)
